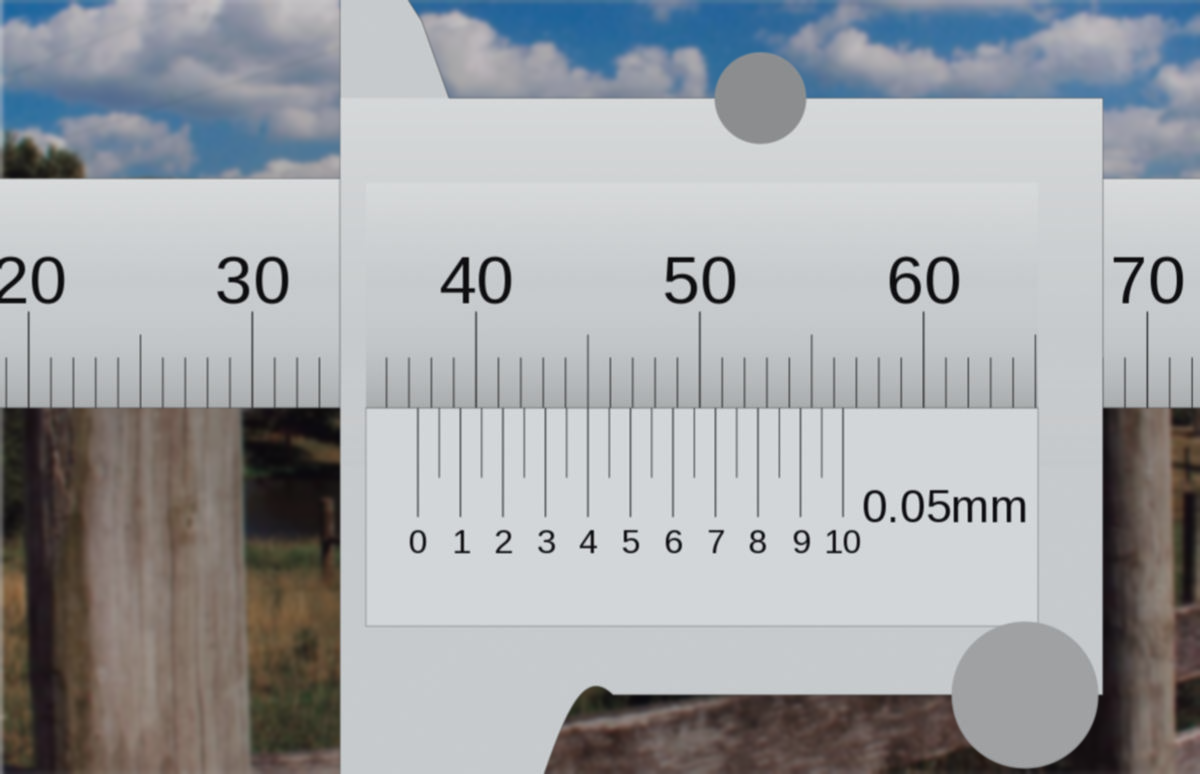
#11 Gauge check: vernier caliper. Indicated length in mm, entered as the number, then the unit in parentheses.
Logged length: 37.4 (mm)
